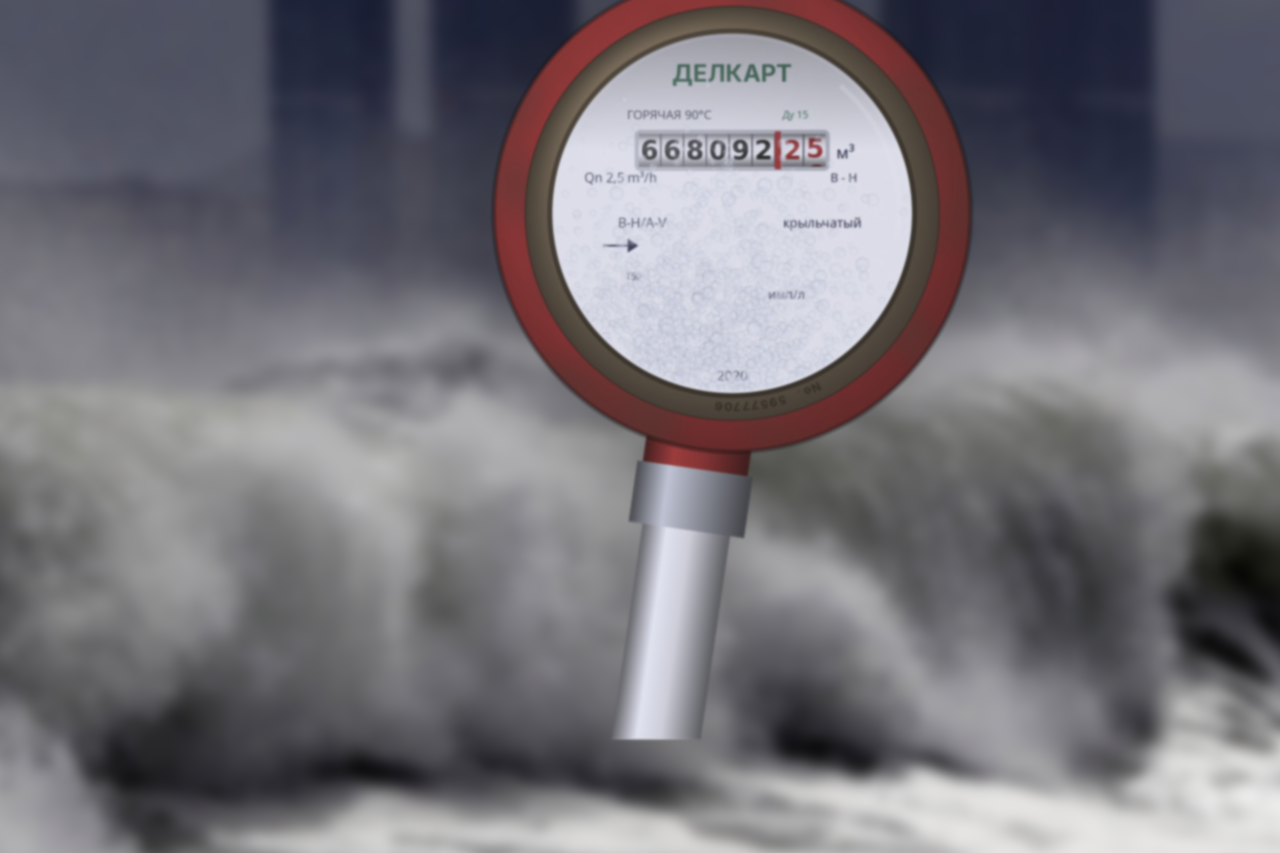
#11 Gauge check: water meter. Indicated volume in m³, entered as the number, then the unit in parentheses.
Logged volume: 668092.25 (m³)
